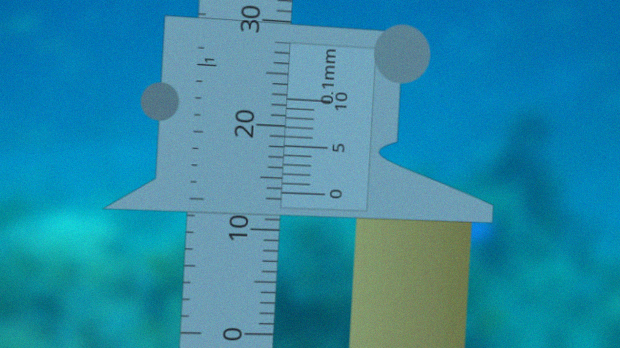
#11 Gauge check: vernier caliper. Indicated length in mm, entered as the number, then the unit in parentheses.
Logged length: 13.6 (mm)
